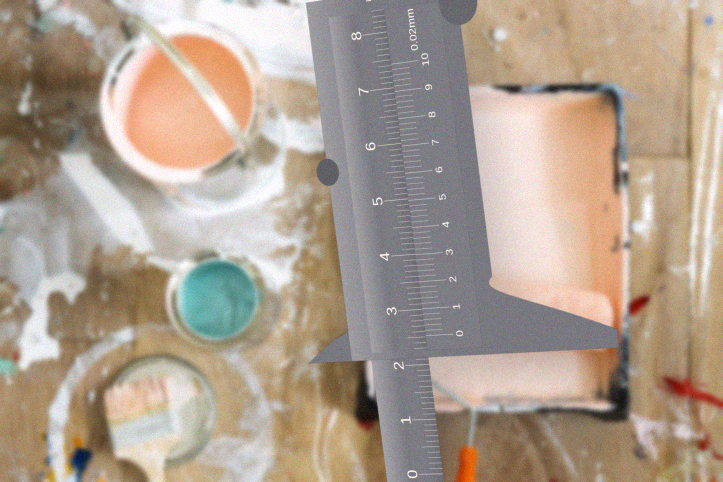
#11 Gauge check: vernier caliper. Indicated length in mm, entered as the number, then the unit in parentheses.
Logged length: 25.2 (mm)
